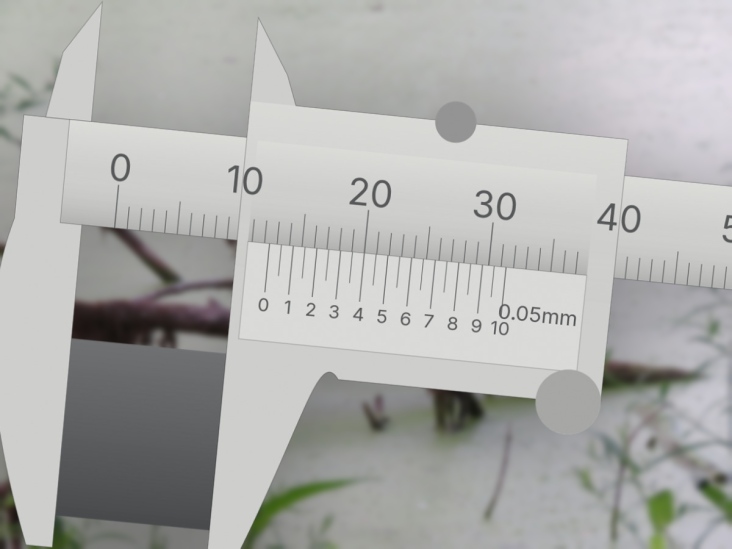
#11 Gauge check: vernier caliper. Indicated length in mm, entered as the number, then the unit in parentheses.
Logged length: 12.4 (mm)
